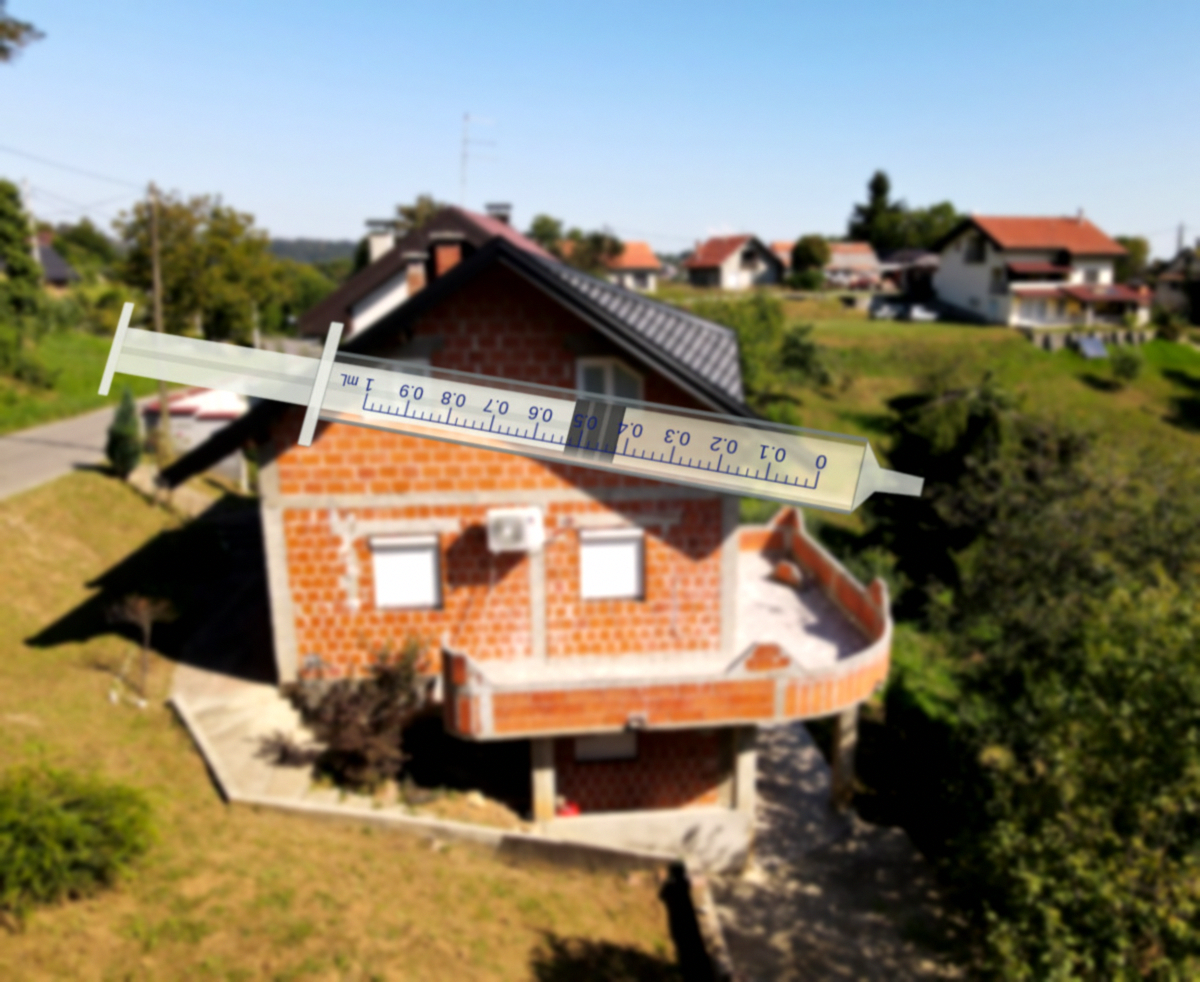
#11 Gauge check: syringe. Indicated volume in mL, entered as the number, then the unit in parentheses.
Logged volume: 0.42 (mL)
